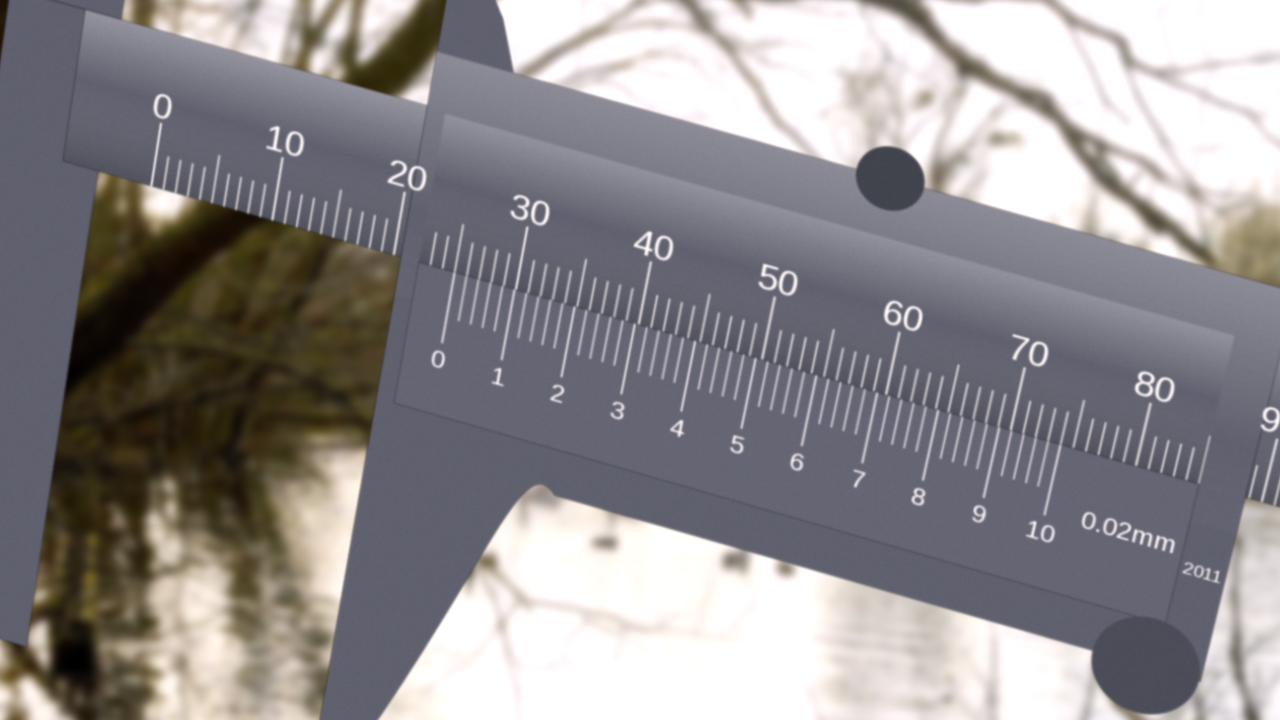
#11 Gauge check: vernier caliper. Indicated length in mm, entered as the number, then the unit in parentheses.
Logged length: 25.0 (mm)
